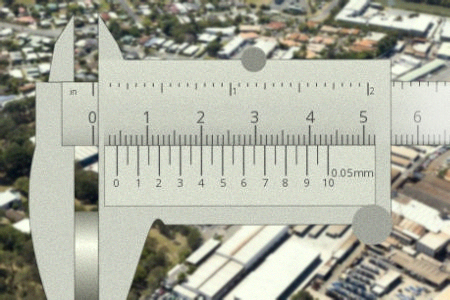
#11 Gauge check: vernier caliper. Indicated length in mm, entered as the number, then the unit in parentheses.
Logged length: 4.4 (mm)
